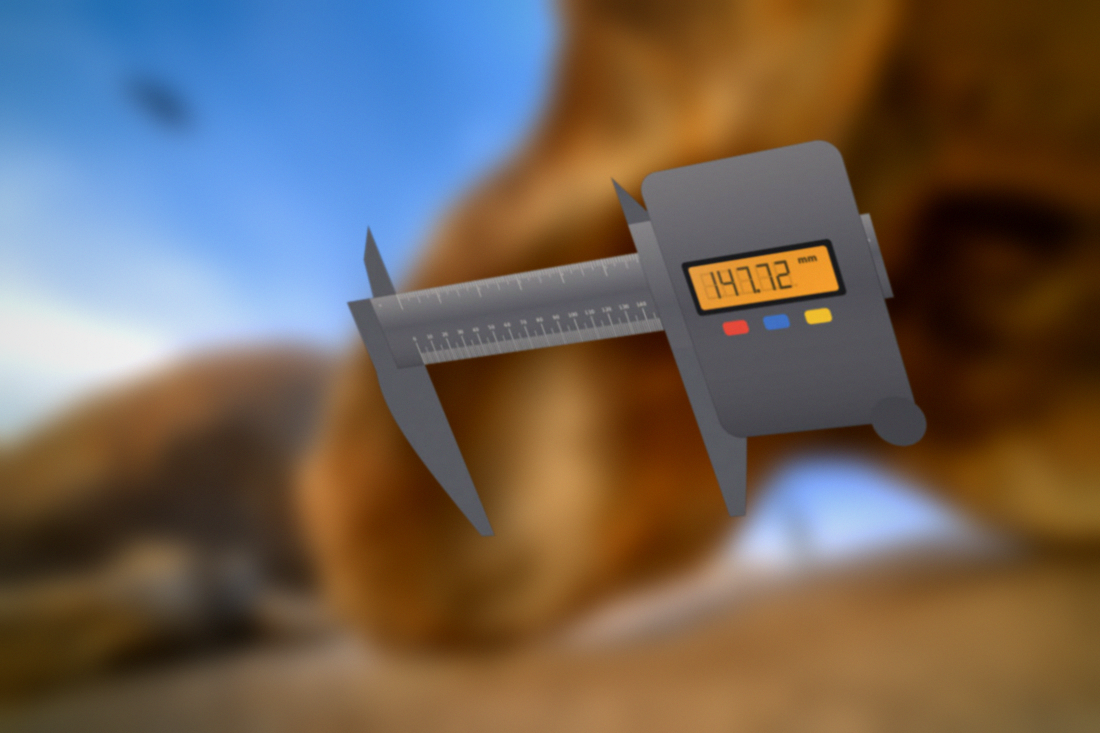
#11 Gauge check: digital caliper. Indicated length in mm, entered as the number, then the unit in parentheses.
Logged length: 147.72 (mm)
